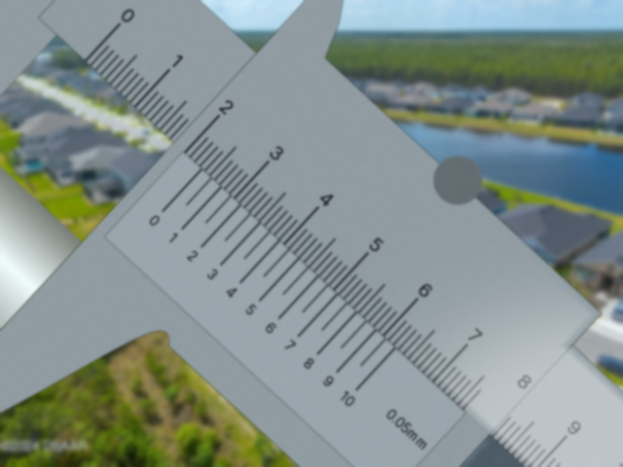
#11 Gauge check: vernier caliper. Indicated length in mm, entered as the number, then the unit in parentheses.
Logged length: 23.5 (mm)
